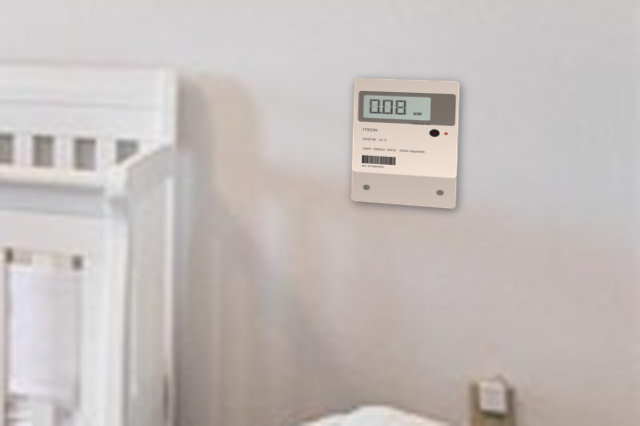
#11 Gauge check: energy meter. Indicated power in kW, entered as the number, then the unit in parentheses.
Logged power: 0.08 (kW)
